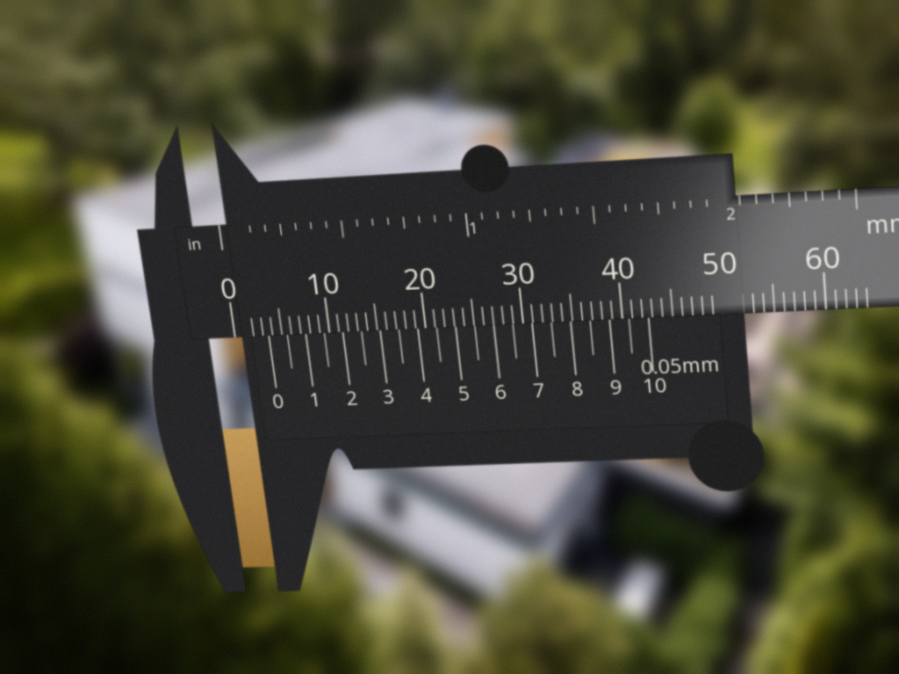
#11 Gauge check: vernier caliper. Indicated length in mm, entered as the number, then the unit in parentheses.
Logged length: 3.6 (mm)
